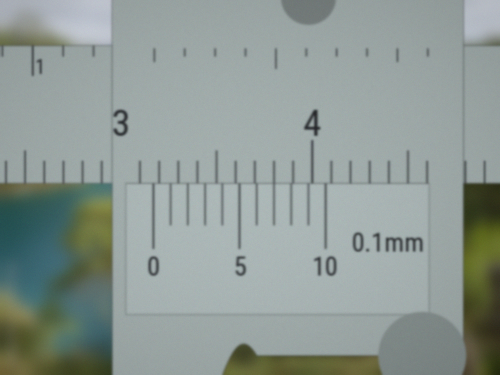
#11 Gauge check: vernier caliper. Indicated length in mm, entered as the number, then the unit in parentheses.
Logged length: 31.7 (mm)
